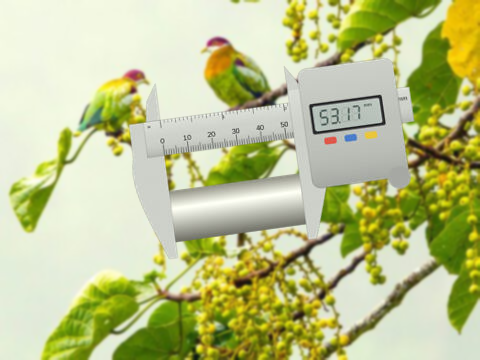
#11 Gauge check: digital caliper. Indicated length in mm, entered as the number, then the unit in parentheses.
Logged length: 53.17 (mm)
